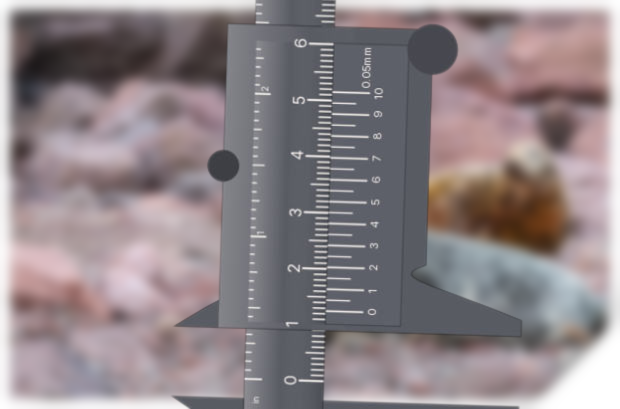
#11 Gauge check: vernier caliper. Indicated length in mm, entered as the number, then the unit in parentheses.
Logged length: 12.5 (mm)
